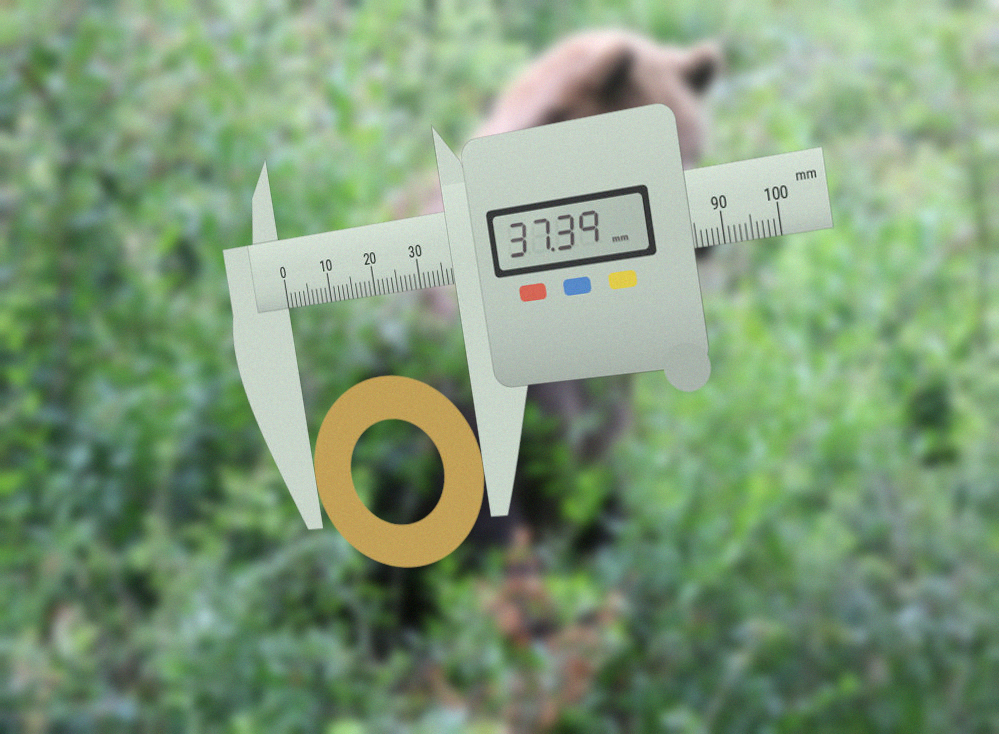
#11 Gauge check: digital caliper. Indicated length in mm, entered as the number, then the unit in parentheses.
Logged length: 37.39 (mm)
